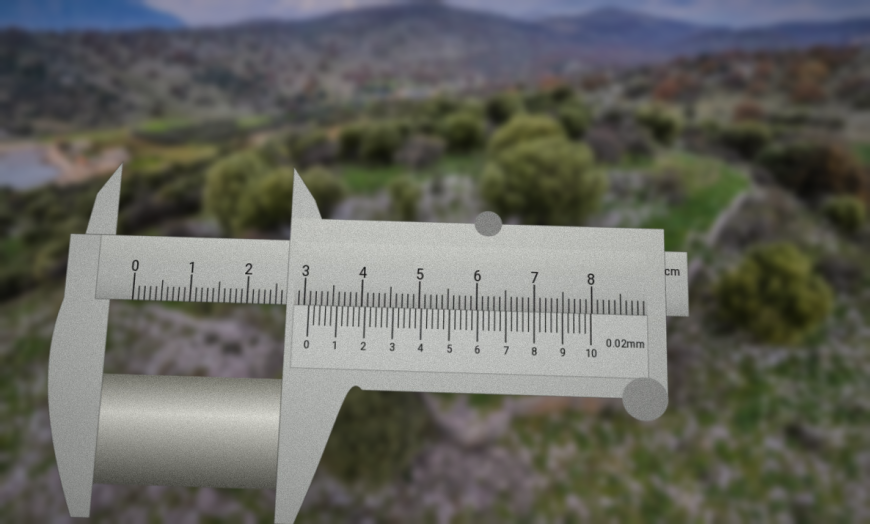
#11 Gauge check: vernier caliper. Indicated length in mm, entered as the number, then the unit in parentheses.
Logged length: 30.8 (mm)
